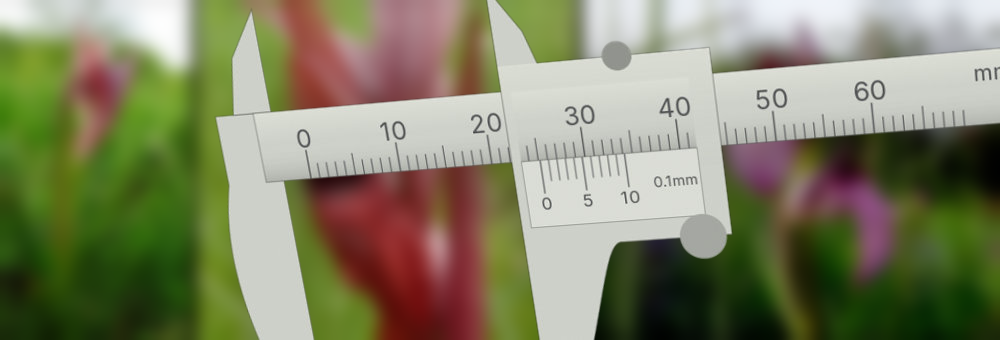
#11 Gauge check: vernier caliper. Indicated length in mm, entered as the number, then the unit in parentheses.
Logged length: 25.2 (mm)
